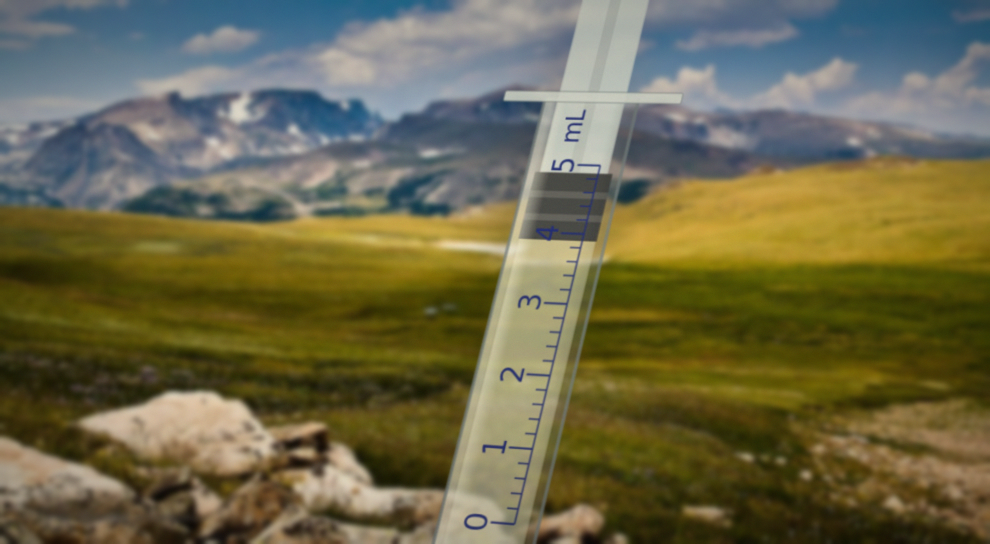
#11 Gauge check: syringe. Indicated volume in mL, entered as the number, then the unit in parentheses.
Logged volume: 3.9 (mL)
